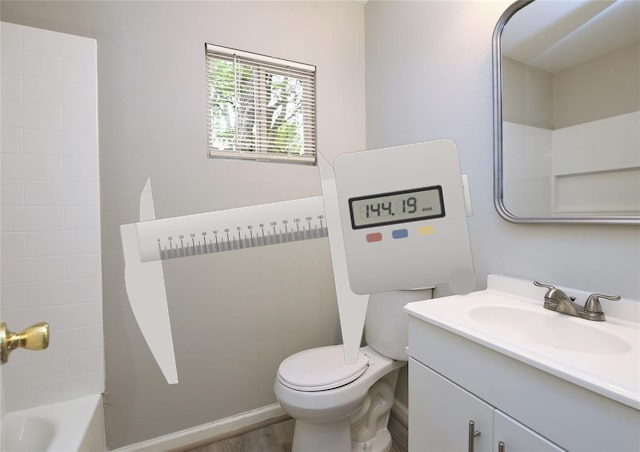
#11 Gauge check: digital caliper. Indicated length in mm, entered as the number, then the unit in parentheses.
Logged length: 144.19 (mm)
